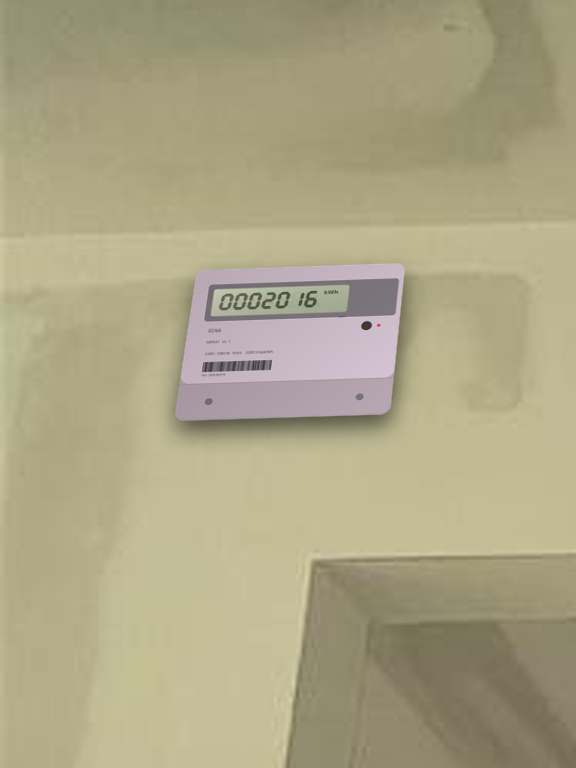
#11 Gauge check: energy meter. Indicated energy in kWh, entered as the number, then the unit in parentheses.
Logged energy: 2016 (kWh)
